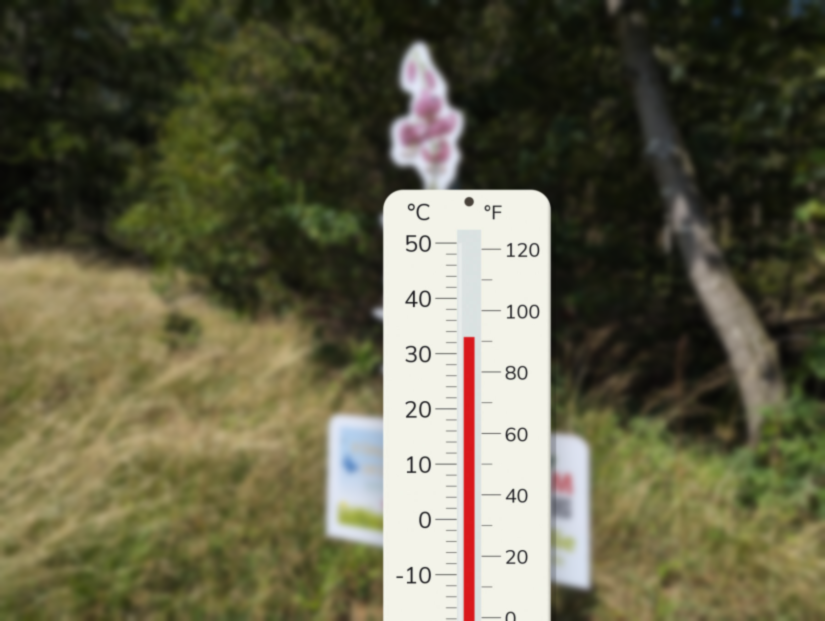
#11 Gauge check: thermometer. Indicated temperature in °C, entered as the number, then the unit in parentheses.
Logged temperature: 33 (°C)
